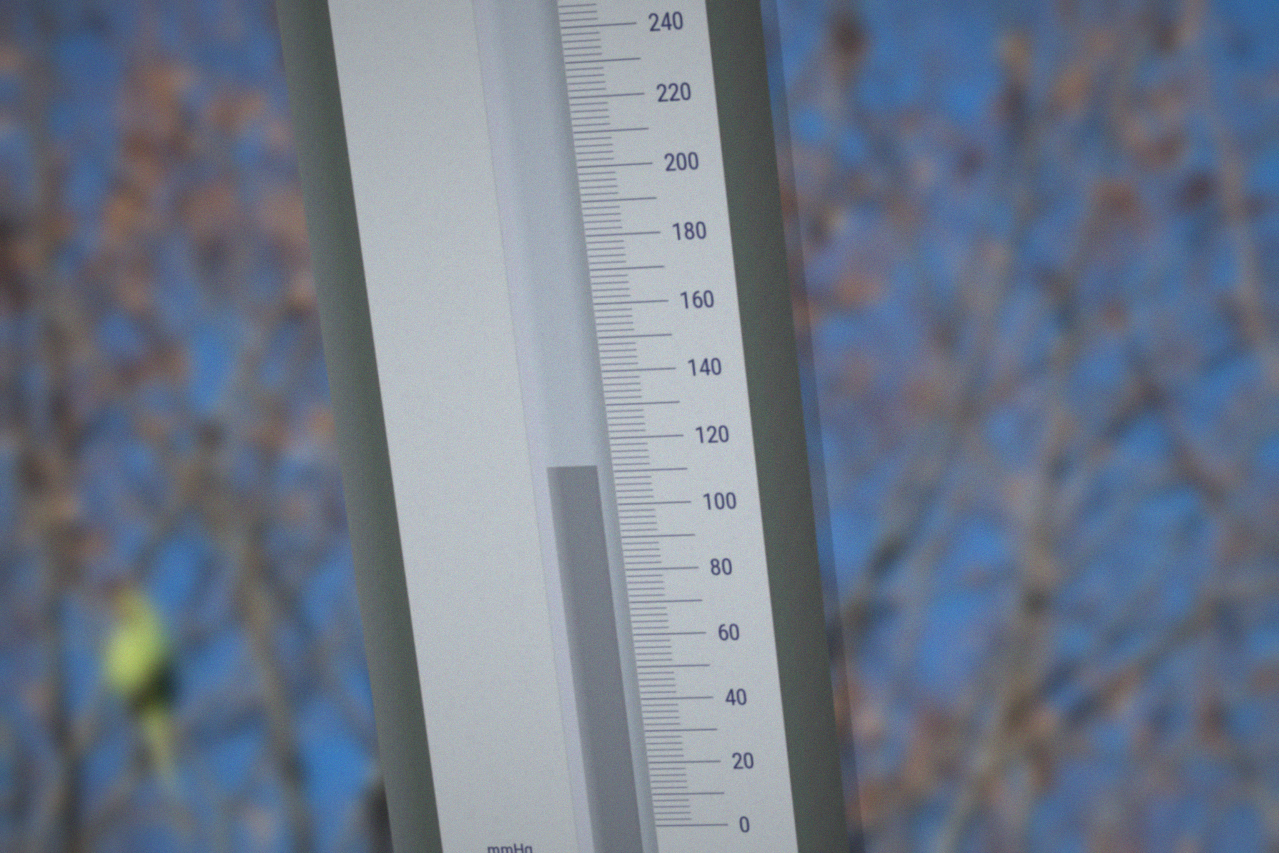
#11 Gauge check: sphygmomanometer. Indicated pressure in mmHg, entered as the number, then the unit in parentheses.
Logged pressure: 112 (mmHg)
